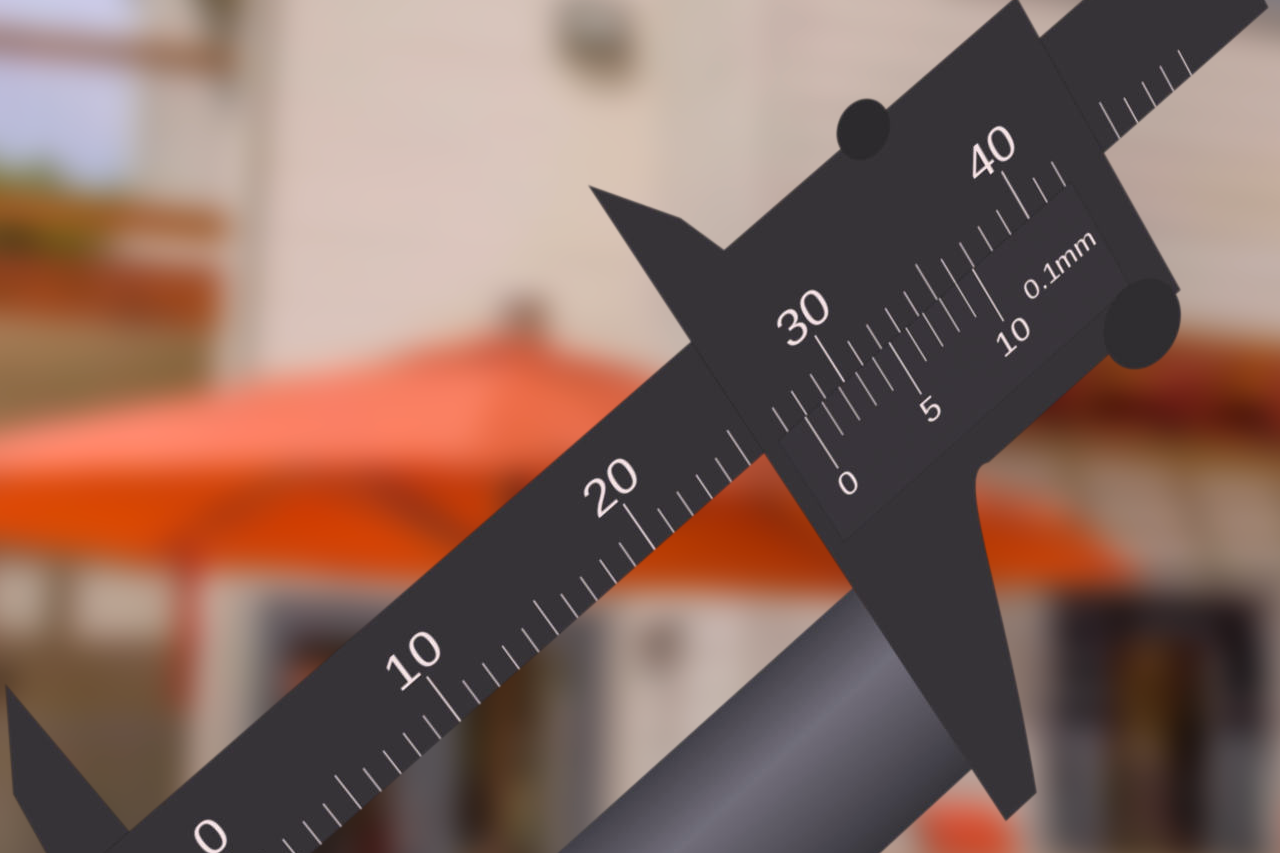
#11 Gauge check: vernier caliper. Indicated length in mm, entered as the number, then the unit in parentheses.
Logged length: 27.9 (mm)
